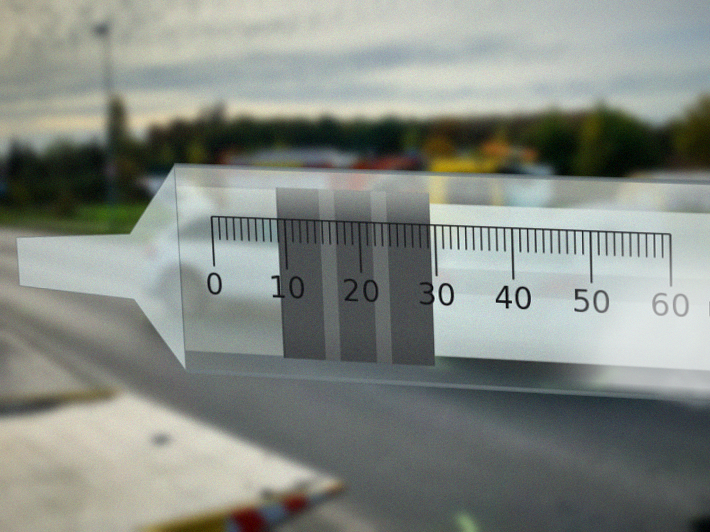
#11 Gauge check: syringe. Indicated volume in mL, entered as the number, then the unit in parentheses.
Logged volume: 9 (mL)
